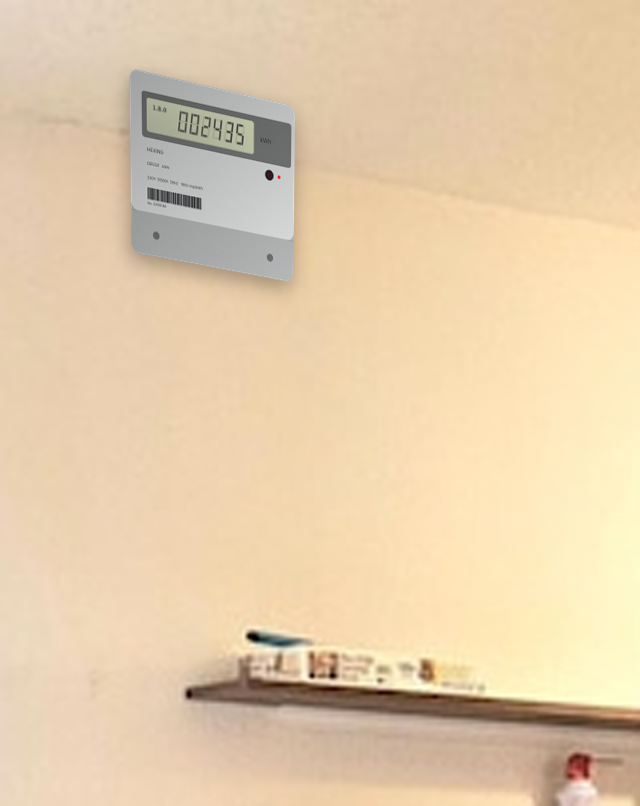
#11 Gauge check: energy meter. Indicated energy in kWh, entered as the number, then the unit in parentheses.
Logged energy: 2435 (kWh)
